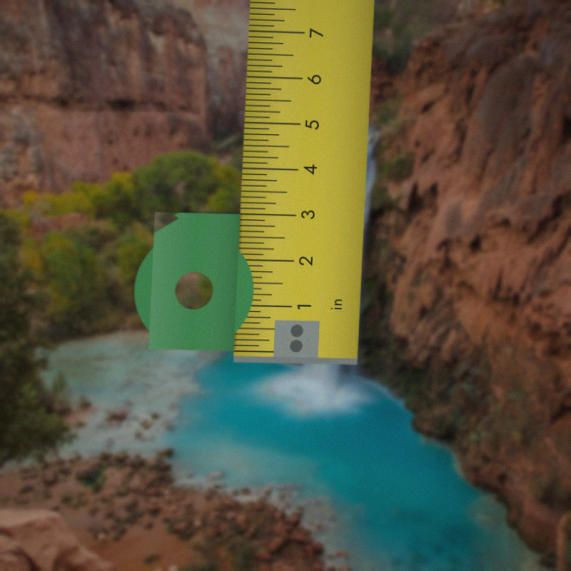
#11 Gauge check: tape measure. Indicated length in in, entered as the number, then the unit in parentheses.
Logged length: 3 (in)
